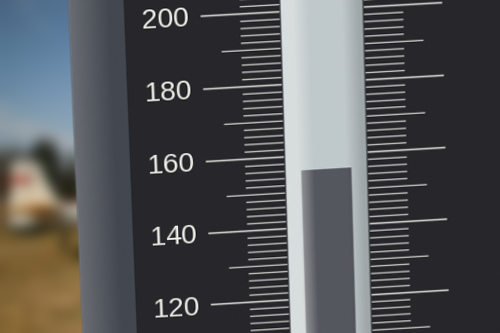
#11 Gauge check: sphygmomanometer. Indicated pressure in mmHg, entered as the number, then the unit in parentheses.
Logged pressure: 156 (mmHg)
